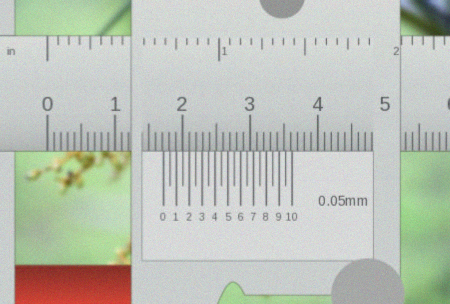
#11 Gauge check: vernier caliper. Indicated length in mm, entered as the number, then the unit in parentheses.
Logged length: 17.2 (mm)
